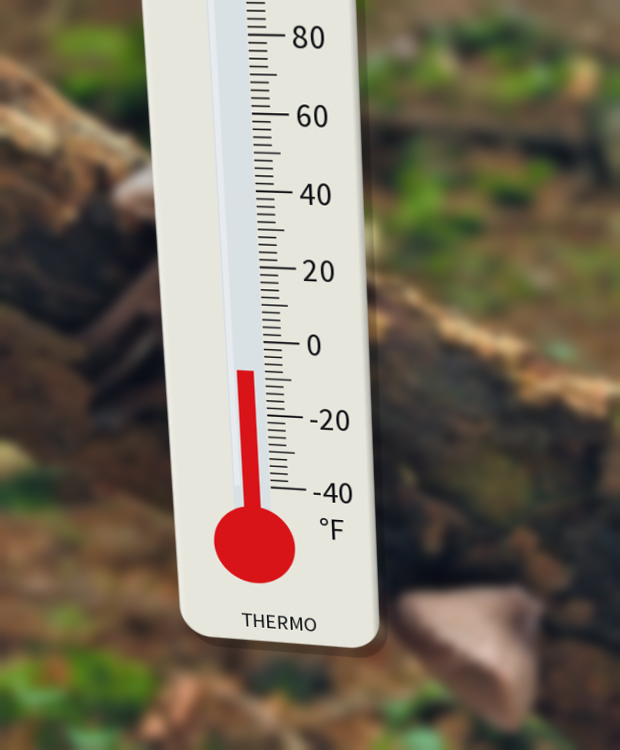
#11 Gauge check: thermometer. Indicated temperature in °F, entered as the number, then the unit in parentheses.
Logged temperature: -8 (°F)
